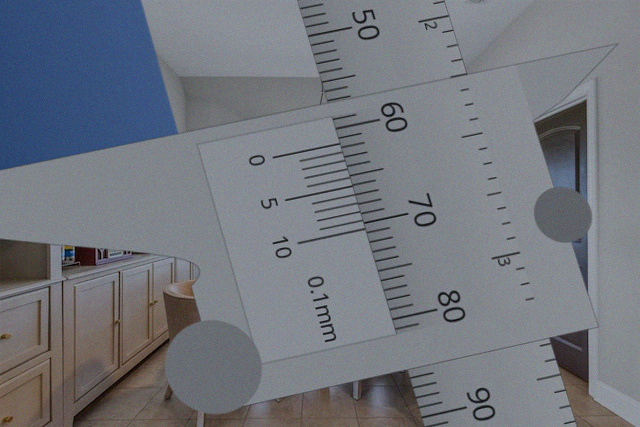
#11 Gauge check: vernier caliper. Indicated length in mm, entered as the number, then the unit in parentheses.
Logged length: 61.6 (mm)
